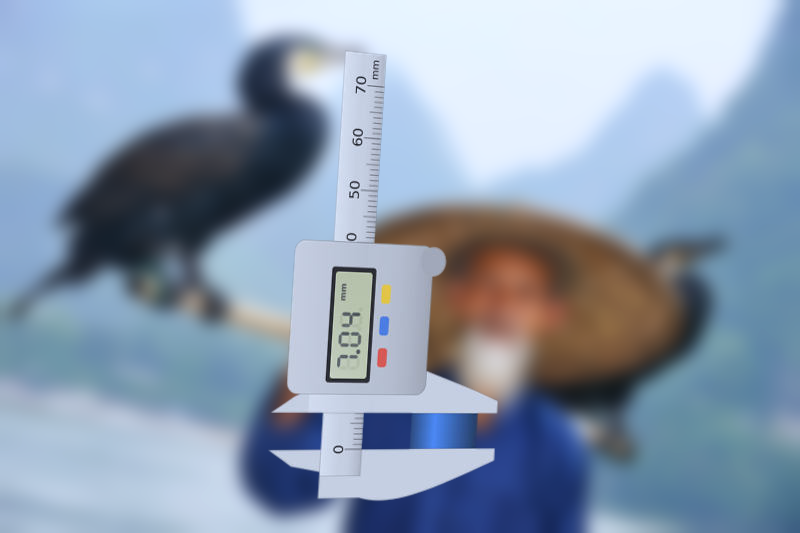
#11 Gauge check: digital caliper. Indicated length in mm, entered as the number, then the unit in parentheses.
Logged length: 7.04 (mm)
